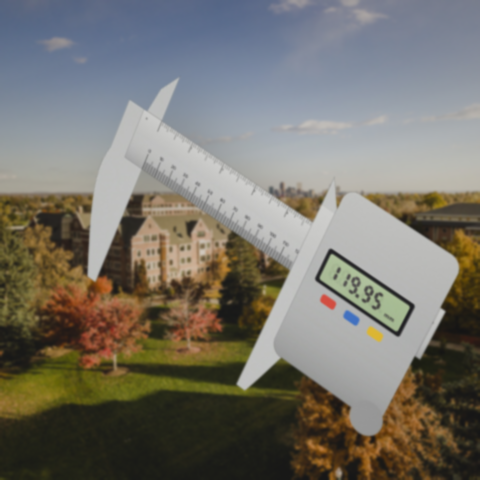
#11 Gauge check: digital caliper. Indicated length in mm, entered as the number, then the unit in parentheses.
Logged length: 119.95 (mm)
